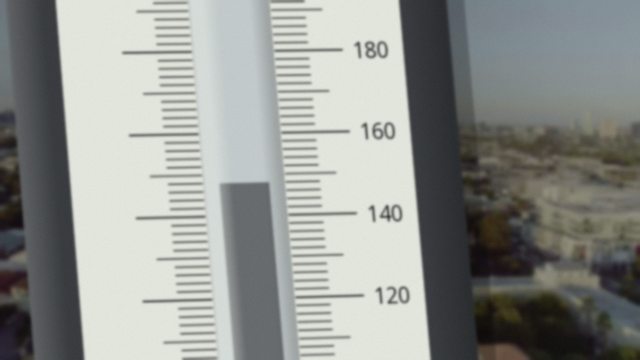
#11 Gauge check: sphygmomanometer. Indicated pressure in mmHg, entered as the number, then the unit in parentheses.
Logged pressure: 148 (mmHg)
